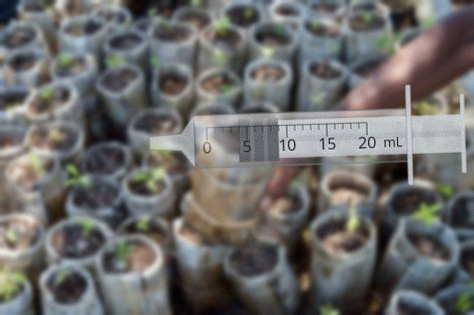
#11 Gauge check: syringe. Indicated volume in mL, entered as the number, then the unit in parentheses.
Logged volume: 4 (mL)
